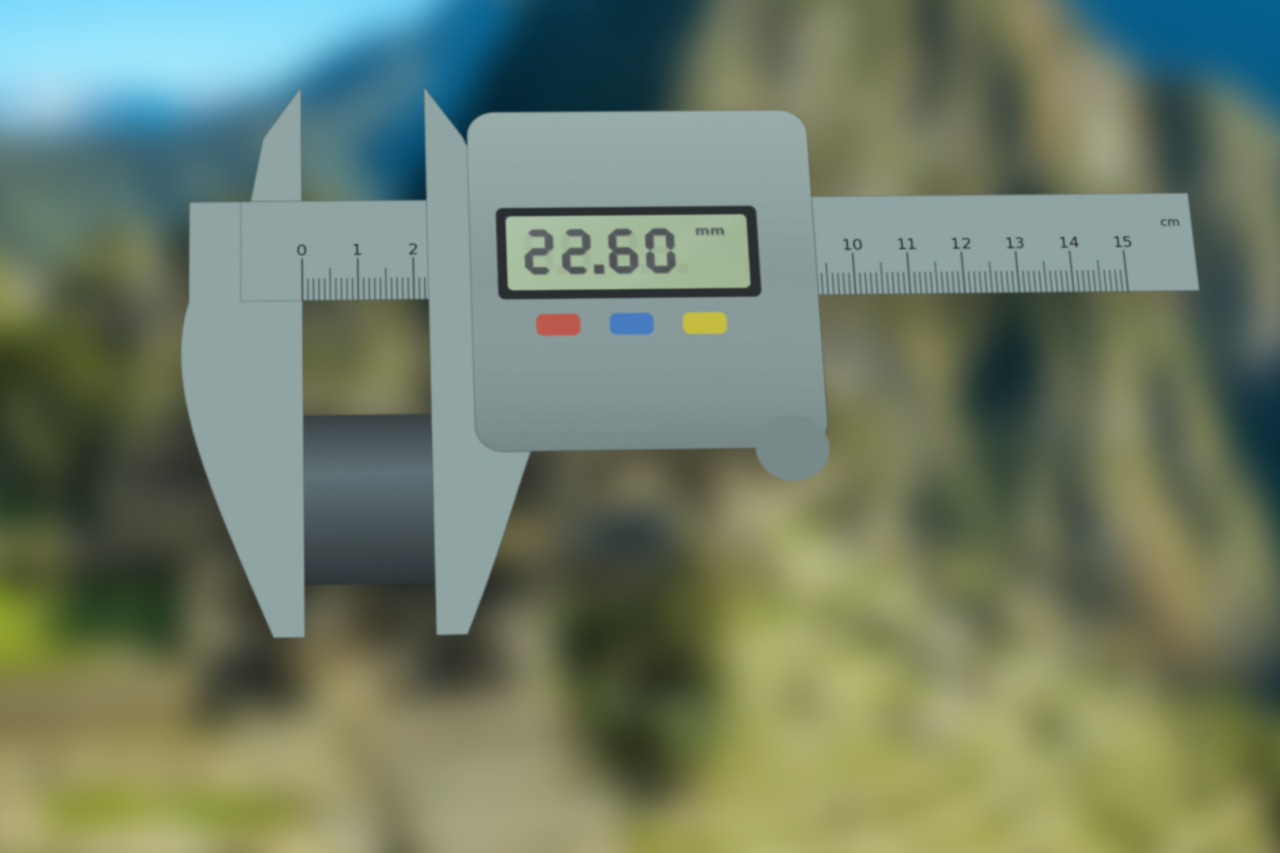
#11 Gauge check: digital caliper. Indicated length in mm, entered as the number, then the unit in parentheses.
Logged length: 22.60 (mm)
